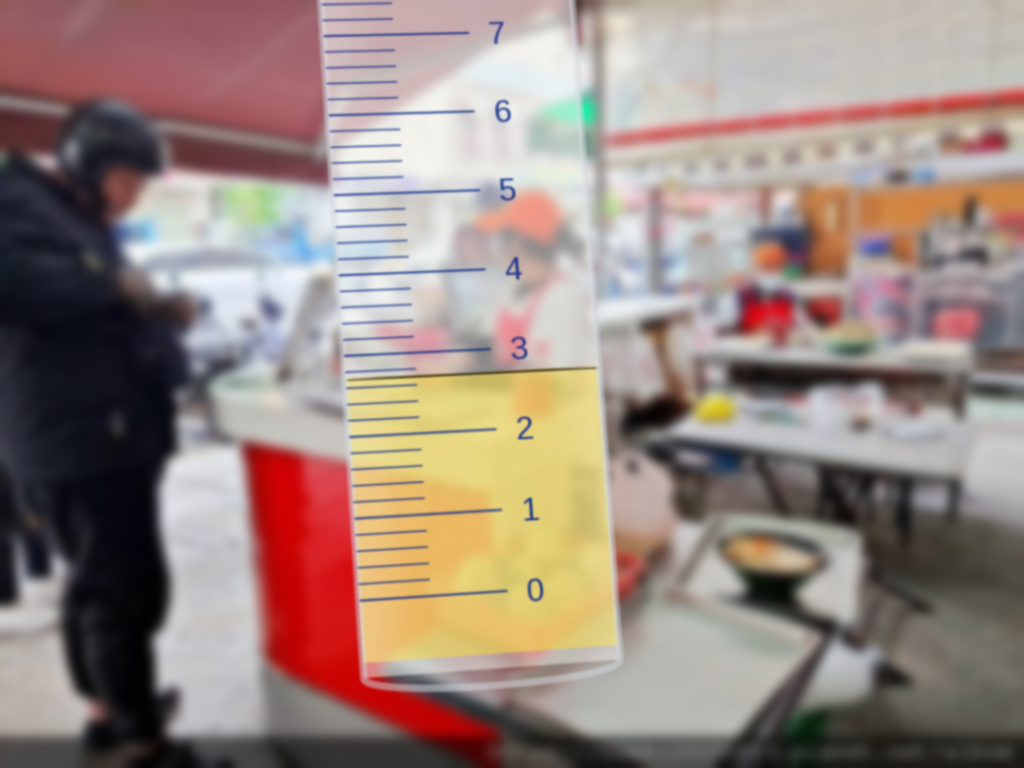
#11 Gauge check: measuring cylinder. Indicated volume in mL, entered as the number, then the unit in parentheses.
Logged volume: 2.7 (mL)
